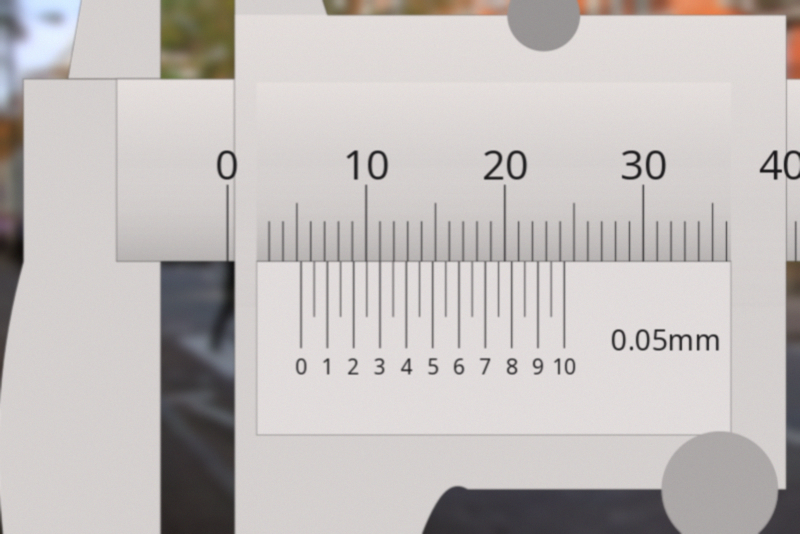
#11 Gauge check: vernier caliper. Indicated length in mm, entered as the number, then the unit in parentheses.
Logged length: 5.3 (mm)
